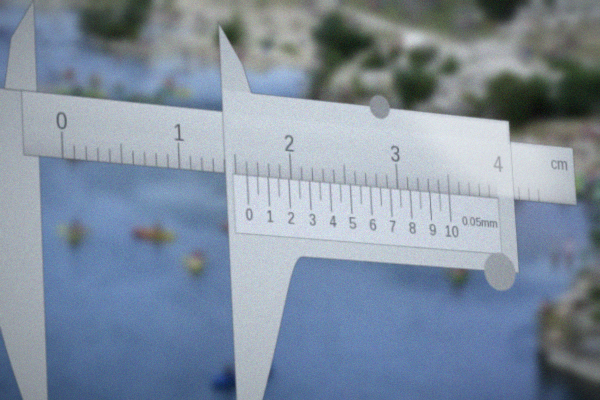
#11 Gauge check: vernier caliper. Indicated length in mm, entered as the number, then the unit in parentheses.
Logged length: 16.0 (mm)
